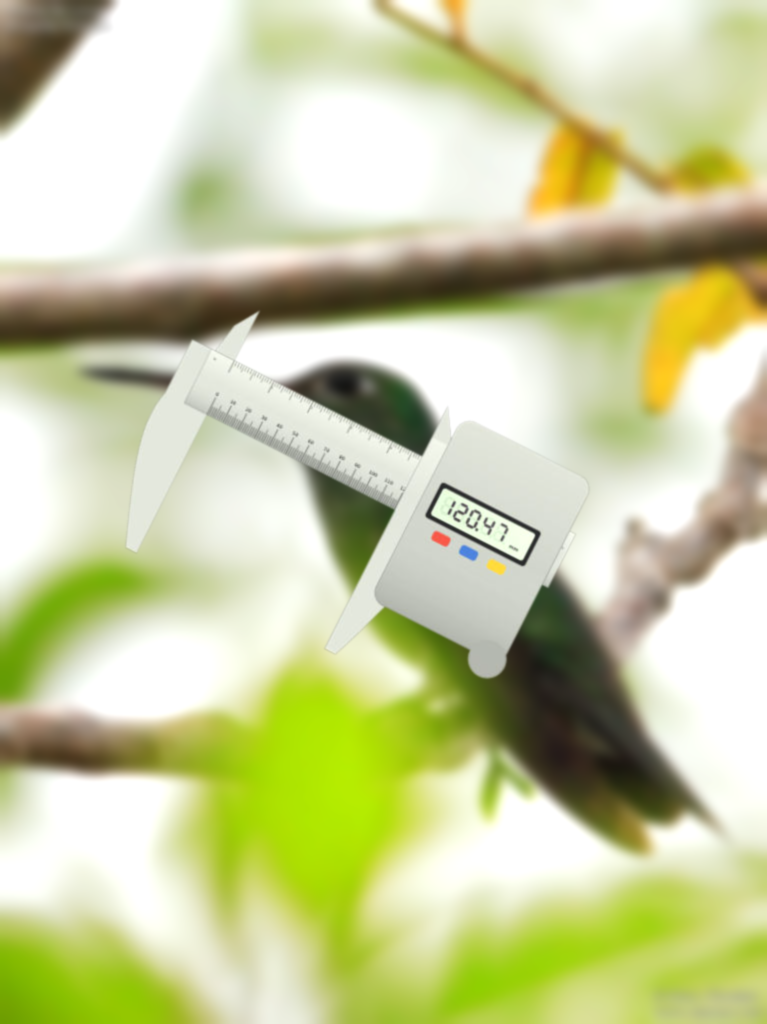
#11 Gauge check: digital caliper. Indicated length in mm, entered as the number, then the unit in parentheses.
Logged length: 120.47 (mm)
